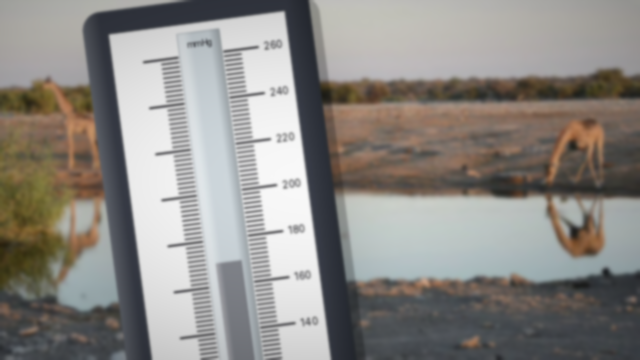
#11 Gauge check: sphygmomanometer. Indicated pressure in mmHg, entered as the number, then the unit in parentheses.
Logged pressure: 170 (mmHg)
